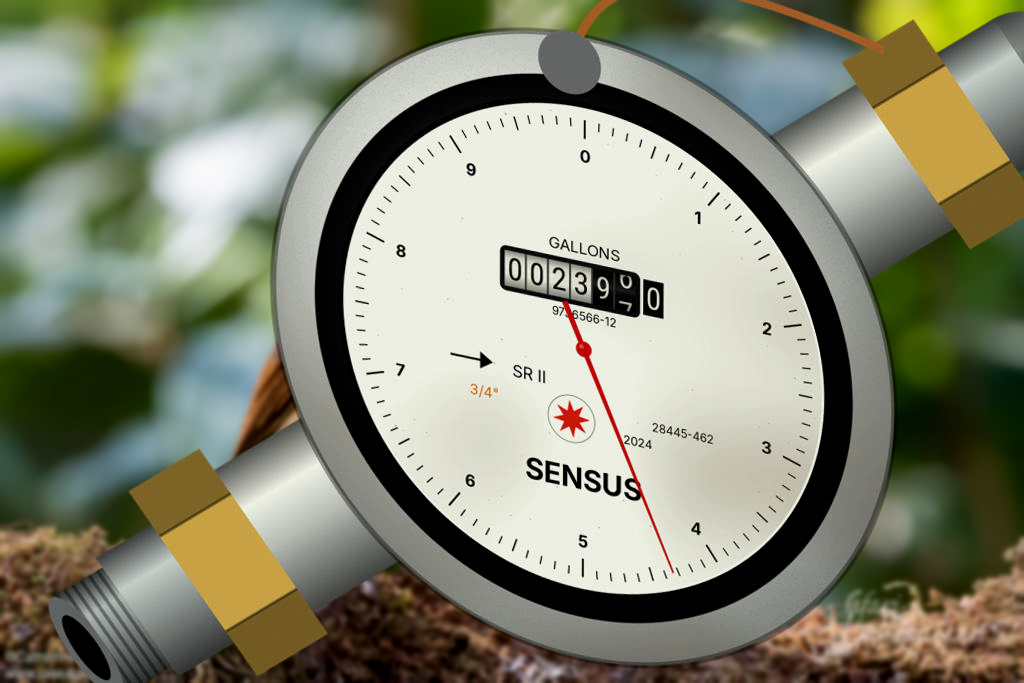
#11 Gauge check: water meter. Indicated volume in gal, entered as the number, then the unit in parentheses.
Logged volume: 23964.3 (gal)
